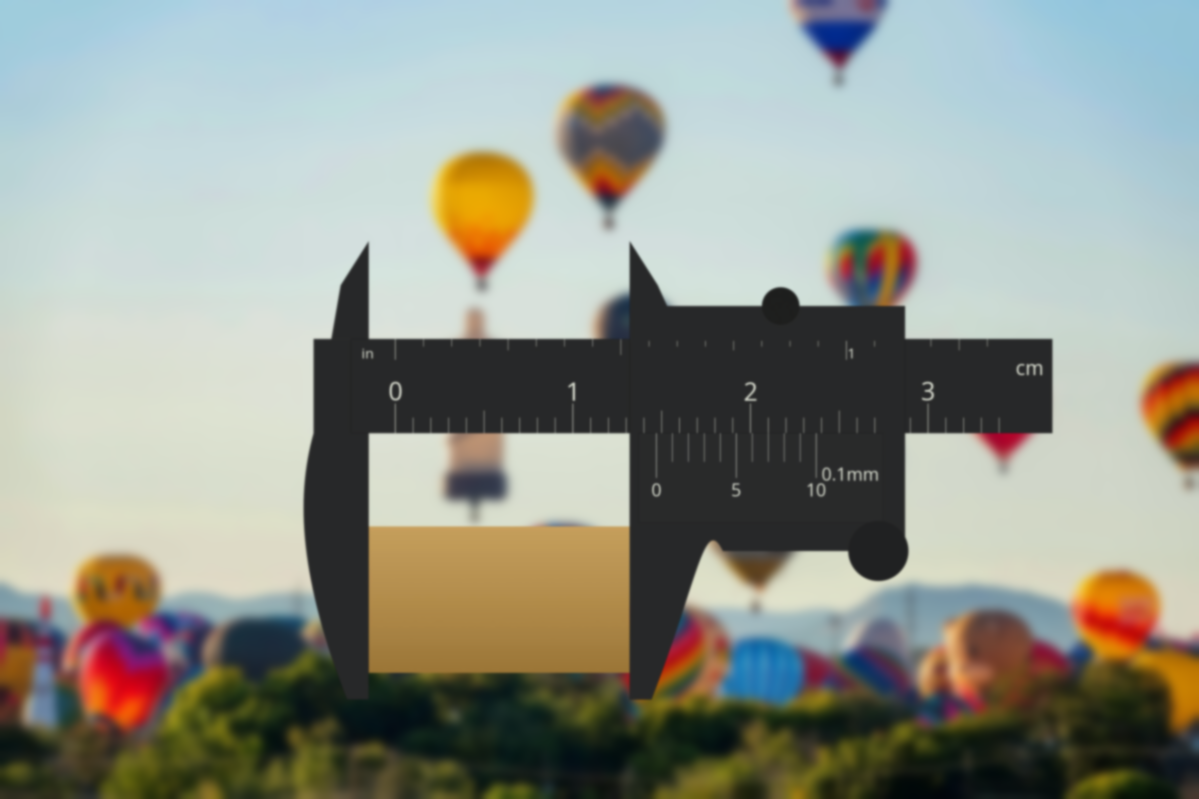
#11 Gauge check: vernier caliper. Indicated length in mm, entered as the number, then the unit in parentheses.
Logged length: 14.7 (mm)
